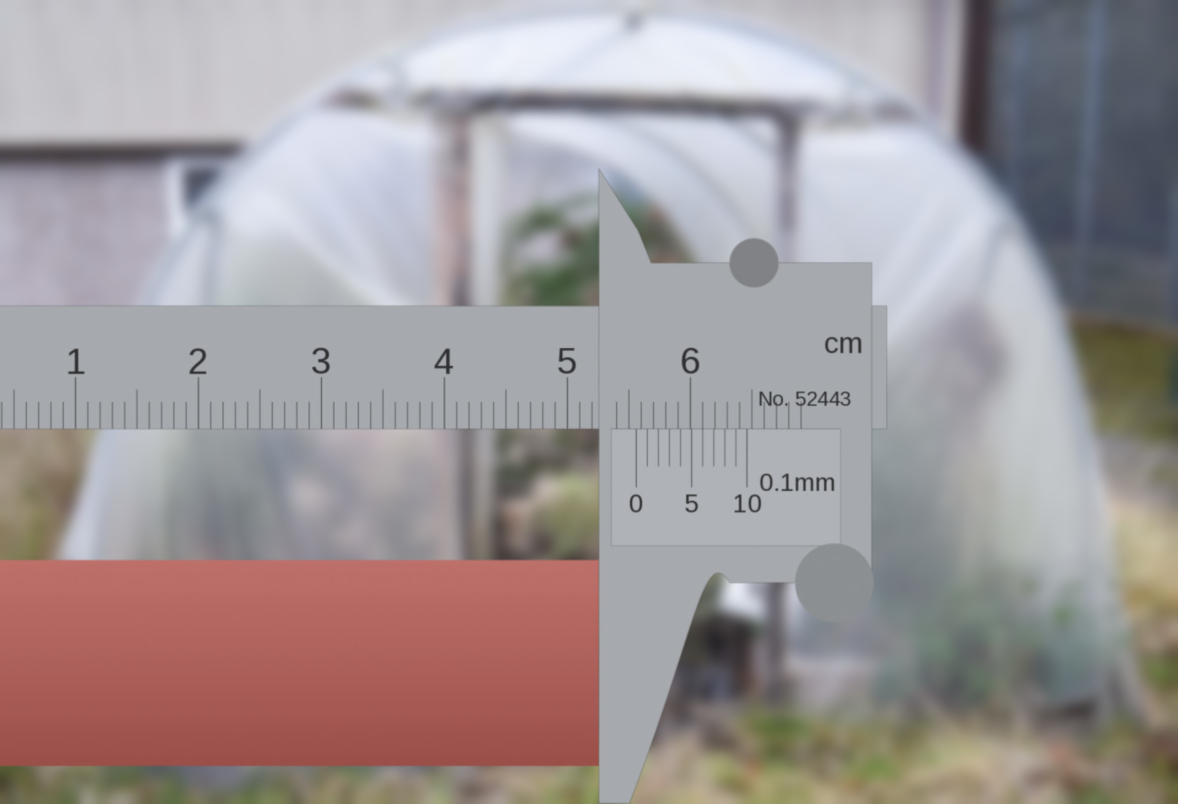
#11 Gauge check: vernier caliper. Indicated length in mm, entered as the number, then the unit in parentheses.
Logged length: 55.6 (mm)
